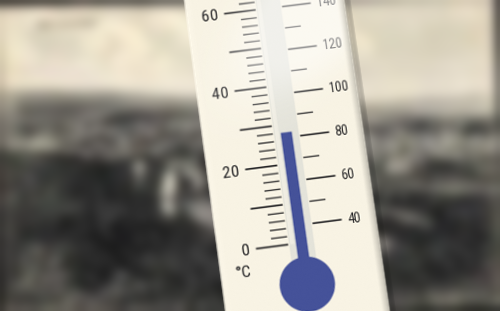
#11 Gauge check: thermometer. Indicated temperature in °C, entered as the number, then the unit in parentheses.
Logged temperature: 28 (°C)
